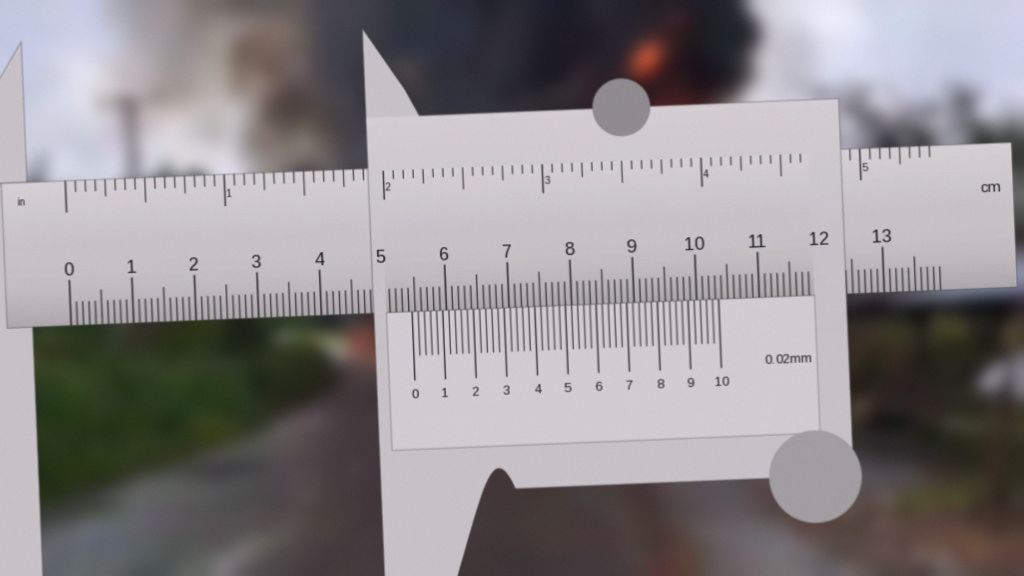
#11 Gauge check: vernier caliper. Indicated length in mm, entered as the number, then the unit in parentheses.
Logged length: 54.5 (mm)
